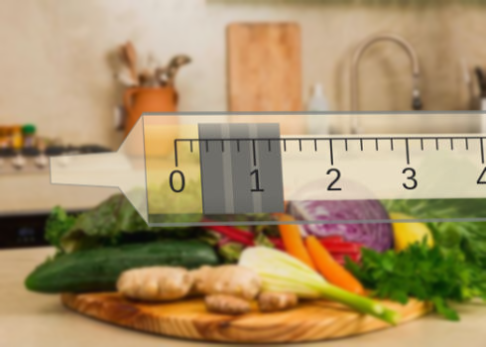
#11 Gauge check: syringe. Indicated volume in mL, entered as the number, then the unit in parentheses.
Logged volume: 0.3 (mL)
